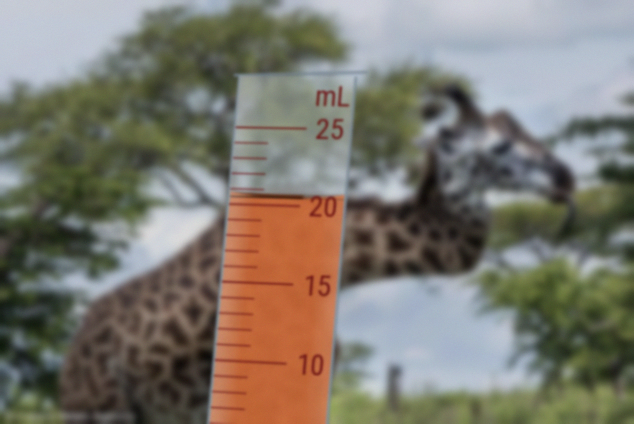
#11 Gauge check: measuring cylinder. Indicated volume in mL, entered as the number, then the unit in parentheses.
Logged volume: 20.5 (mL)
